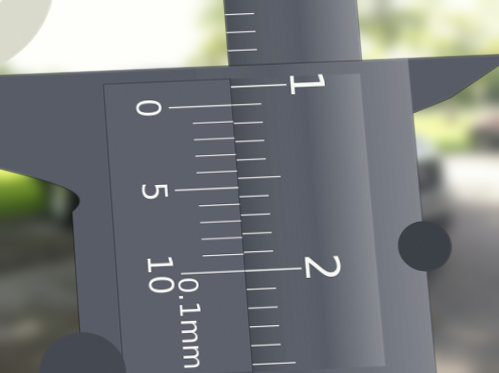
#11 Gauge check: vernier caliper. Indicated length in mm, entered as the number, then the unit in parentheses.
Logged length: 11.0 (mm)
